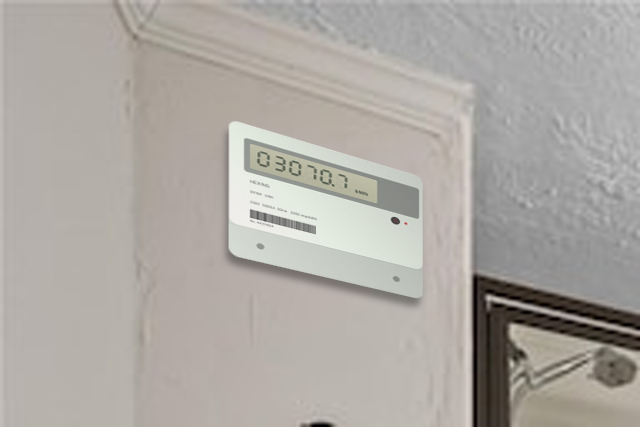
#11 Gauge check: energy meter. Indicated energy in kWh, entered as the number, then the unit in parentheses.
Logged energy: 3070.7 (kWh)
